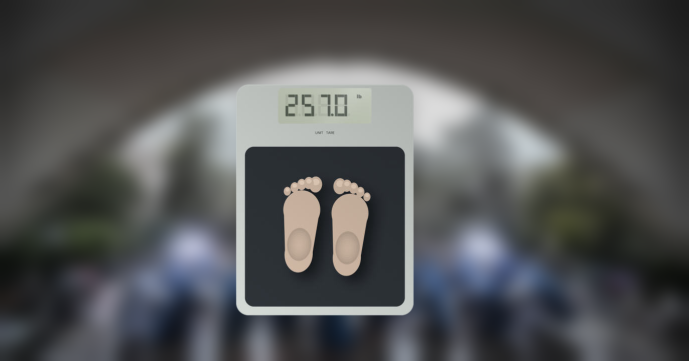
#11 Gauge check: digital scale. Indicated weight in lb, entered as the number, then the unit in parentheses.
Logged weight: 257.0 (lb)
